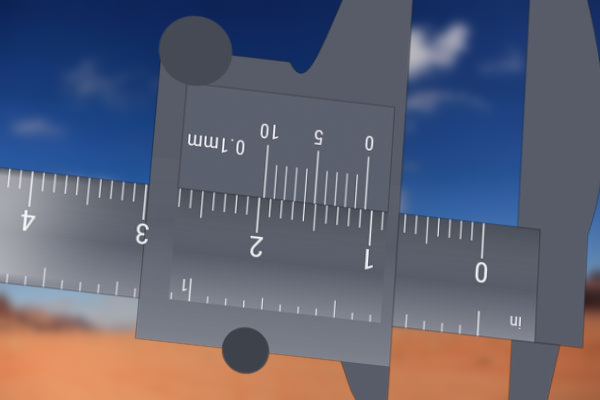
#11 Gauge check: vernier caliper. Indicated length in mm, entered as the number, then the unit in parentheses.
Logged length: 10.6 (mm)
